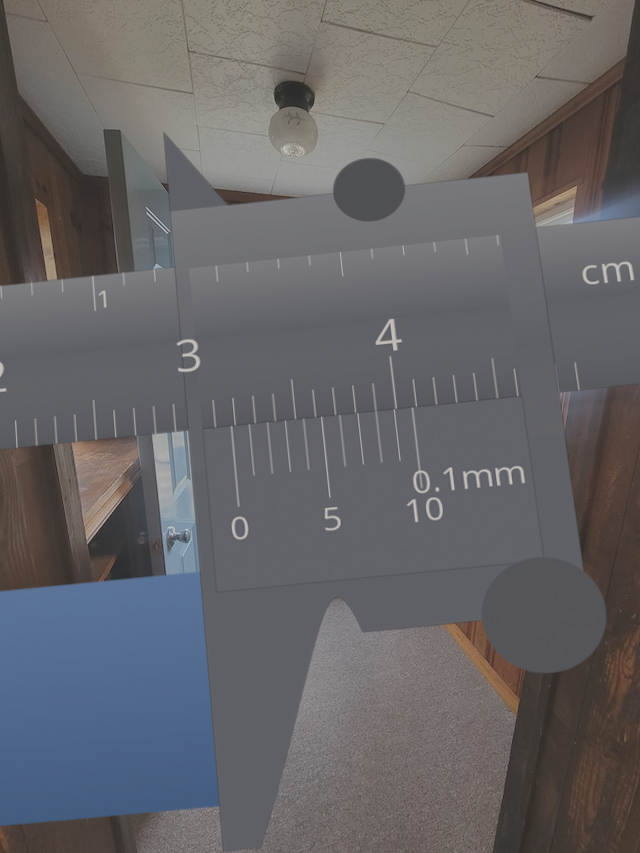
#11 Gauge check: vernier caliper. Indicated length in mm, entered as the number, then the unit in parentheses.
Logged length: 31.8 (mm)
